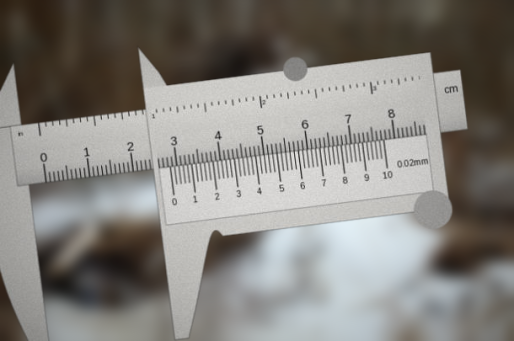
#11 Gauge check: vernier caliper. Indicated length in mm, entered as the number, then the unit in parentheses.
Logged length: 28.5 (mm)
